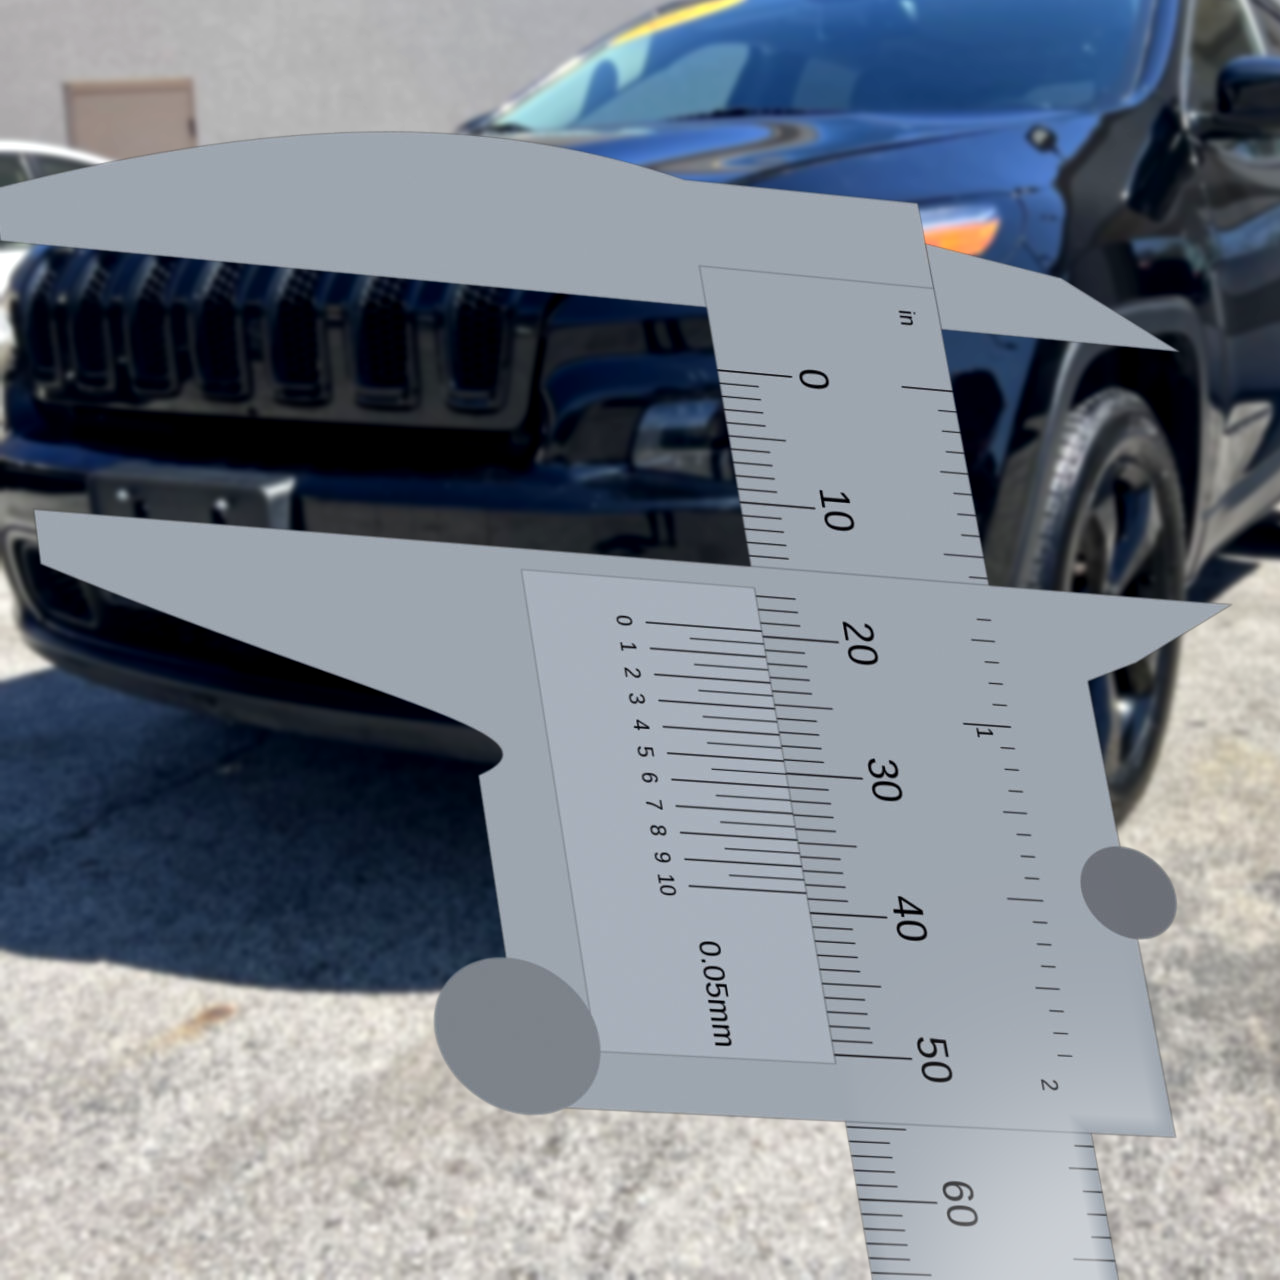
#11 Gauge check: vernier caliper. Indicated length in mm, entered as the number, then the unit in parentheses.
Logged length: 19.6 (mm)
